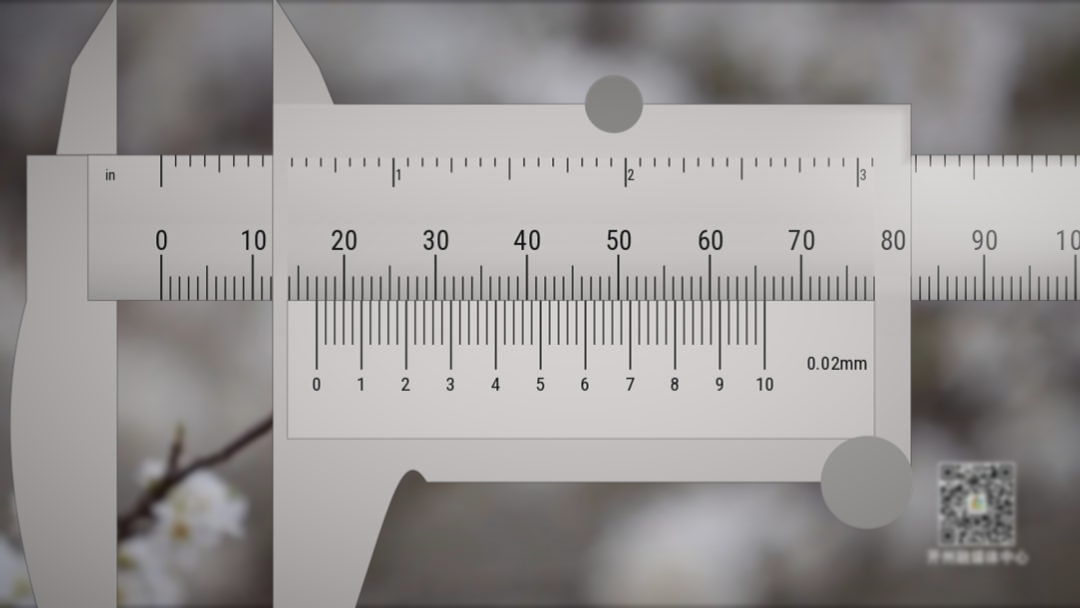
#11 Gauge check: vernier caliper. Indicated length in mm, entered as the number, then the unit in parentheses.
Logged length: 17.0 (mm)
